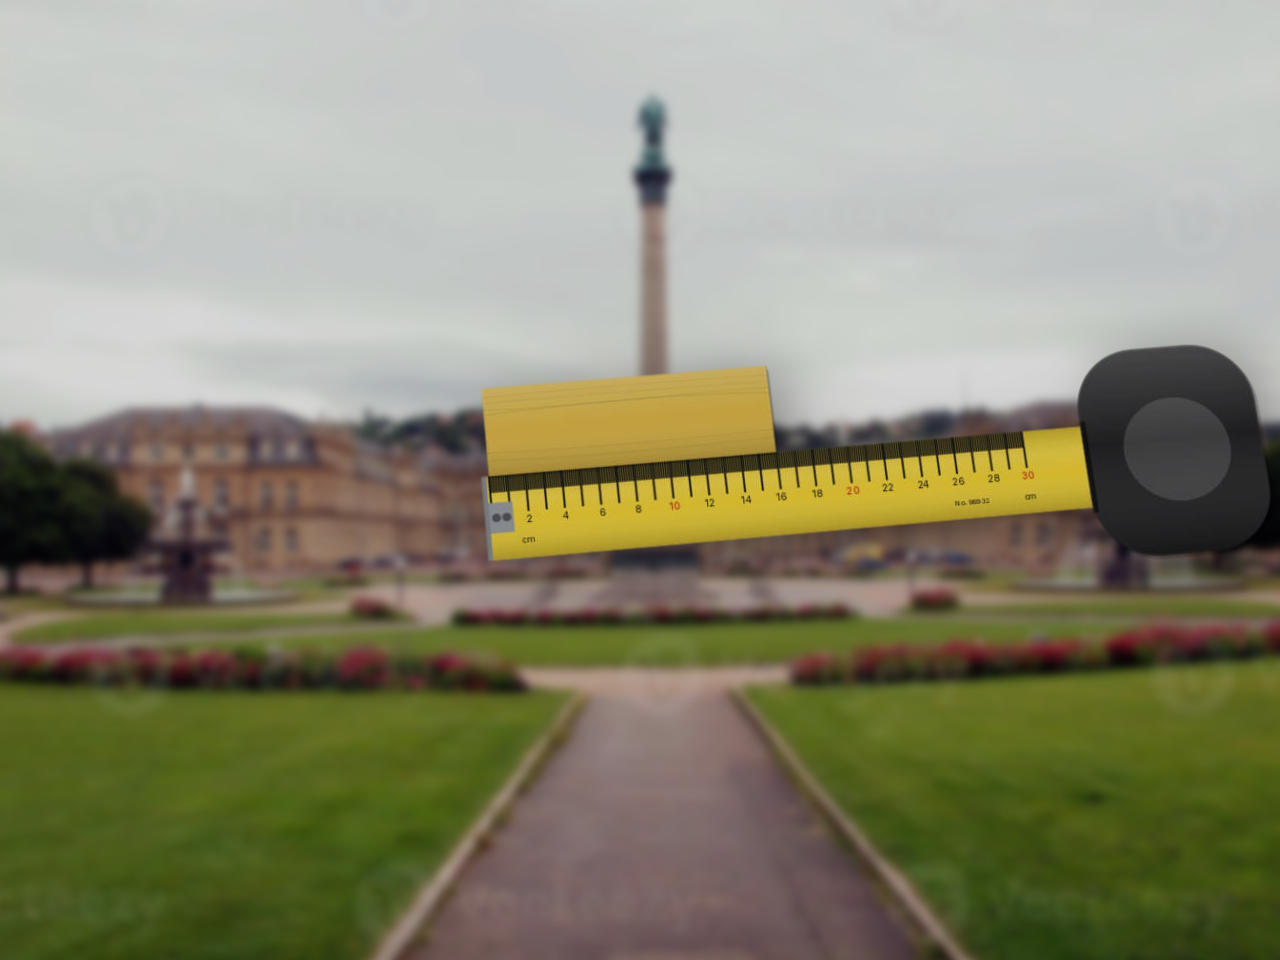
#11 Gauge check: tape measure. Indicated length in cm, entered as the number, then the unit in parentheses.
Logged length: 16 (cm)
